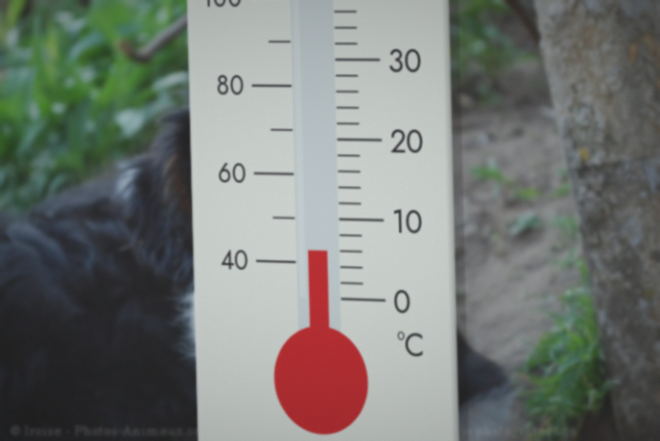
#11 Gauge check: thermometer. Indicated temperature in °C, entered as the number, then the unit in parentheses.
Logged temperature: 6 (°C)
